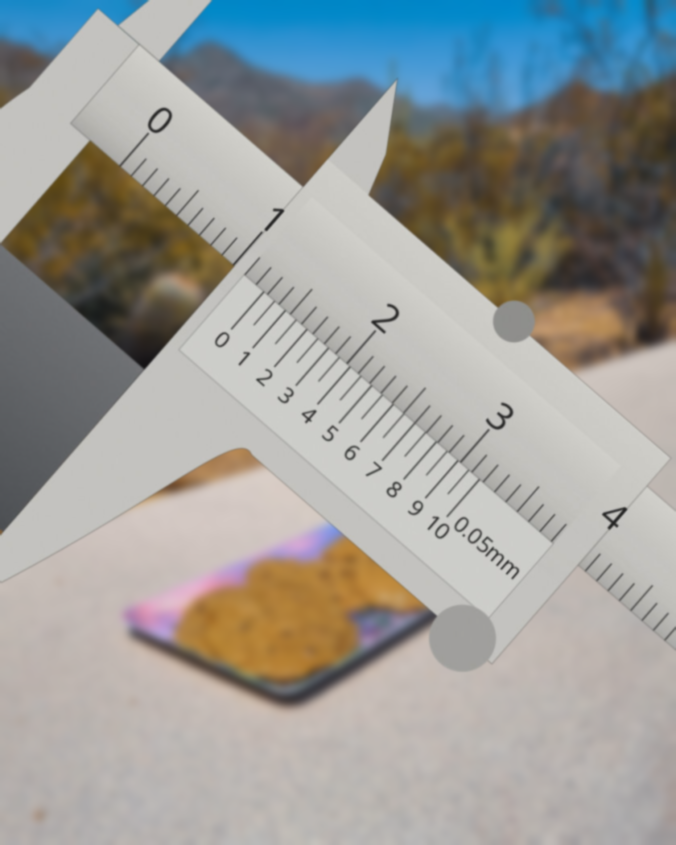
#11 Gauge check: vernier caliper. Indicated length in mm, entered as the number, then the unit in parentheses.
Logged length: 12.7 (mm)
